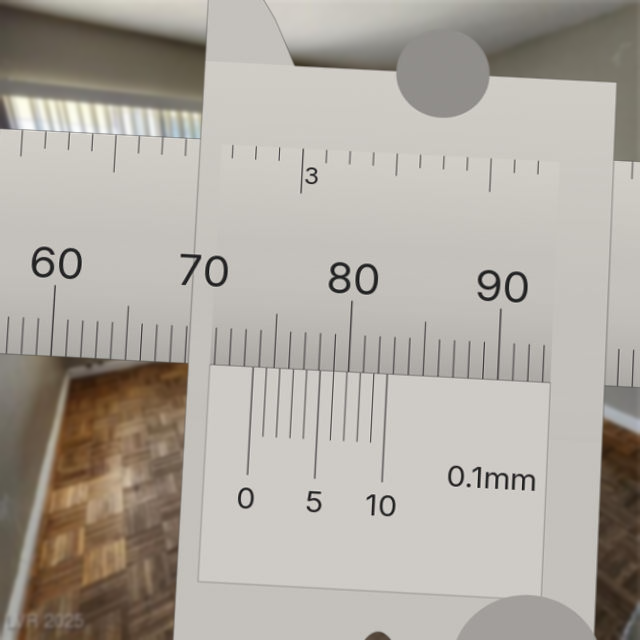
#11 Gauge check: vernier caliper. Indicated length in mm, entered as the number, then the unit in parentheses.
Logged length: 73.6 (mm)
